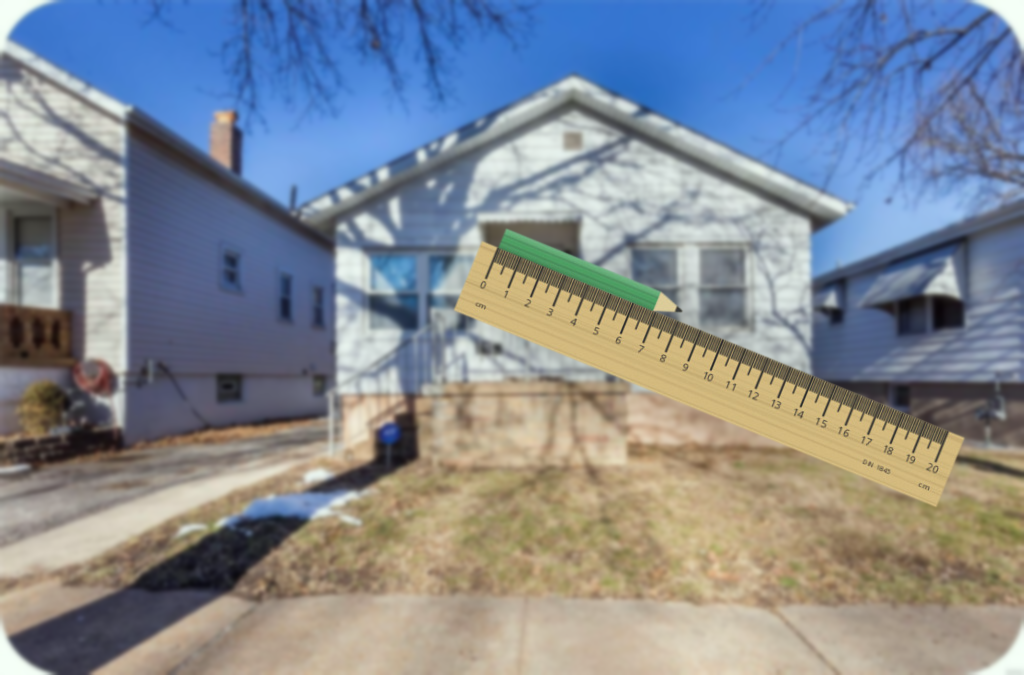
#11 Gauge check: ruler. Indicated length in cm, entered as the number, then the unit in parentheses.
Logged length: 8 (cm)
